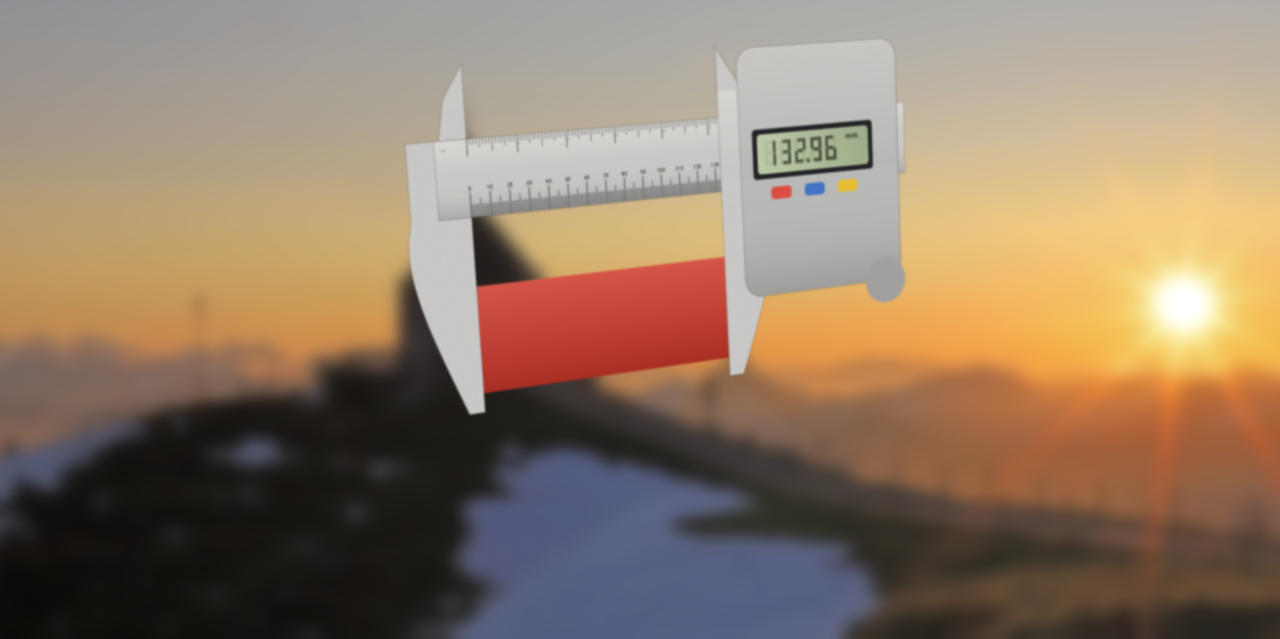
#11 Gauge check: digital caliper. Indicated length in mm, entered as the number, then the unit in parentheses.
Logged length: 132.96 (mm)
